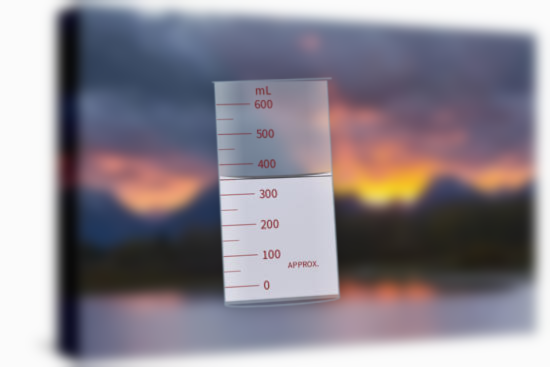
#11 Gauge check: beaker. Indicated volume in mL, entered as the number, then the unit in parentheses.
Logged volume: 350 (mL)
